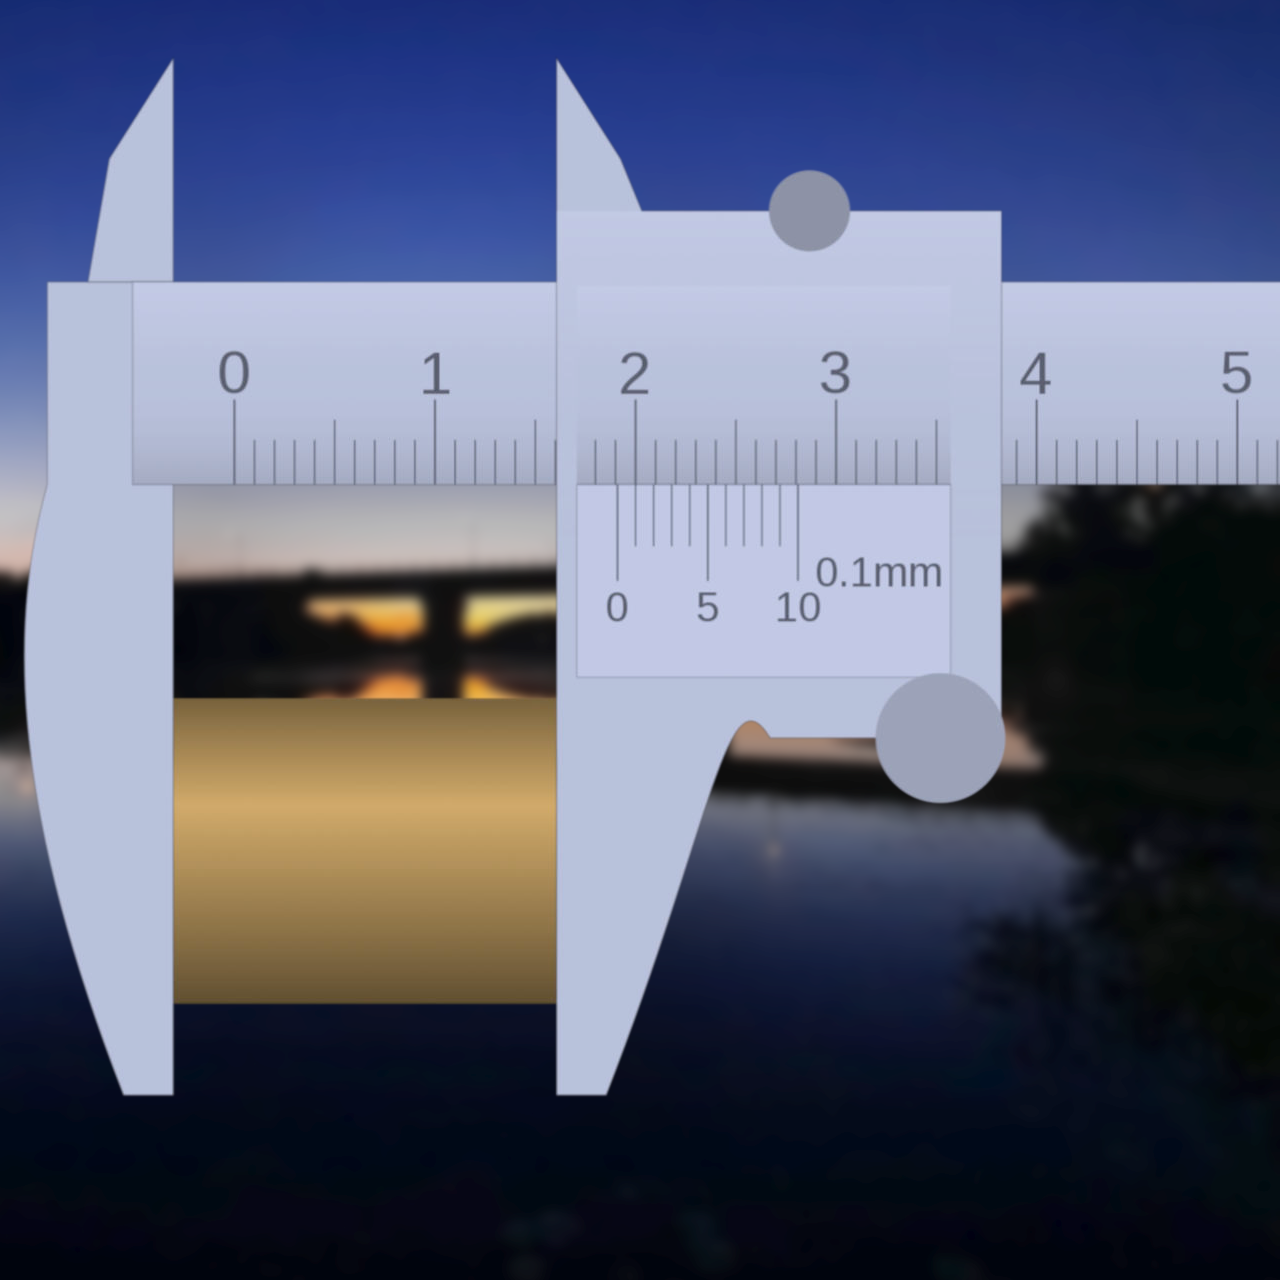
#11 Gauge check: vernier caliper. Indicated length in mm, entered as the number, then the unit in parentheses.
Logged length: 19.1 (mm)
